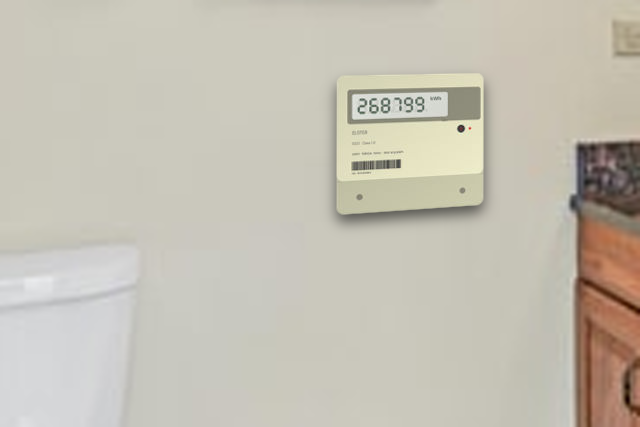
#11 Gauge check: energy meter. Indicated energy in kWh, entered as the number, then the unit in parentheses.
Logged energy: 268799 (kWh)
